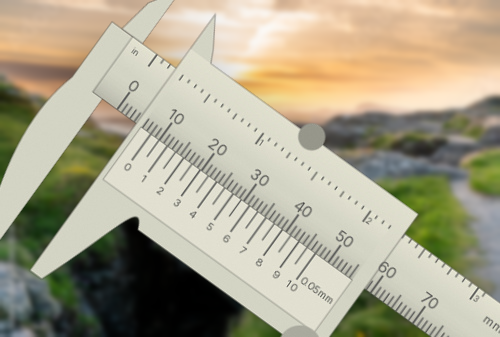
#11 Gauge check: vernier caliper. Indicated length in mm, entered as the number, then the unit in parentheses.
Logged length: 8.0 (mm)
